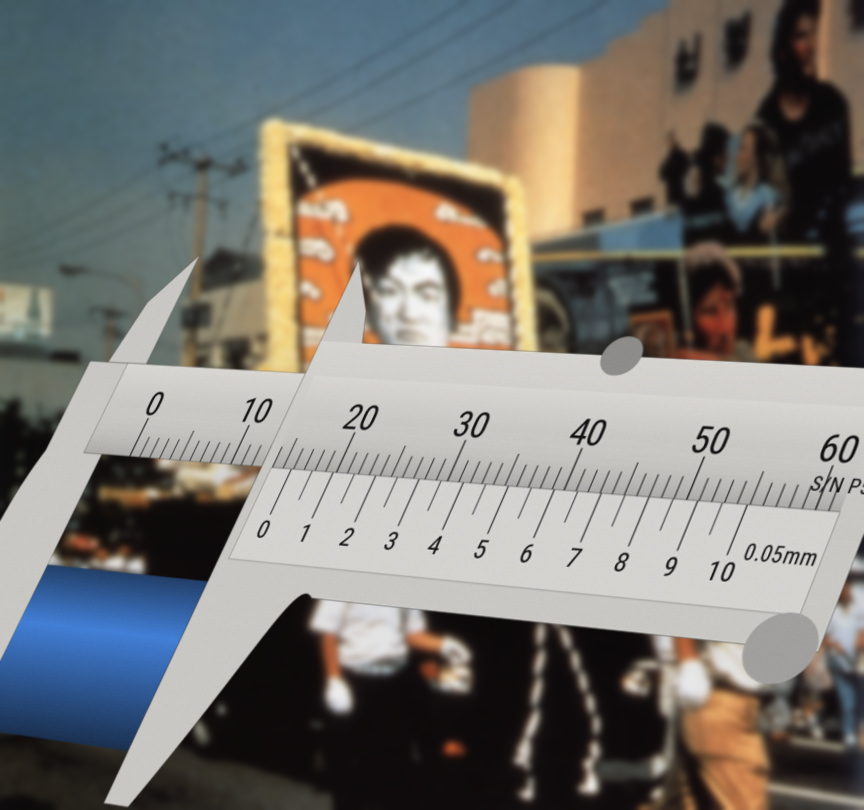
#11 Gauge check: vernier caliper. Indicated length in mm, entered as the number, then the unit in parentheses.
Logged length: 15.8 (mm)
